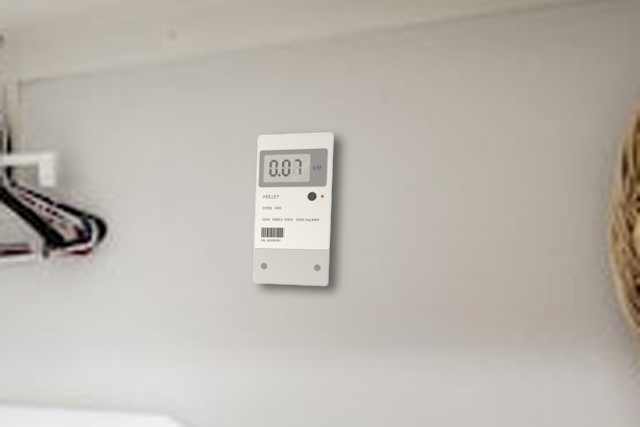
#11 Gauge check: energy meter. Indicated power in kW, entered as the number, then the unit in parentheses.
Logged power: 0.07 (kW)
